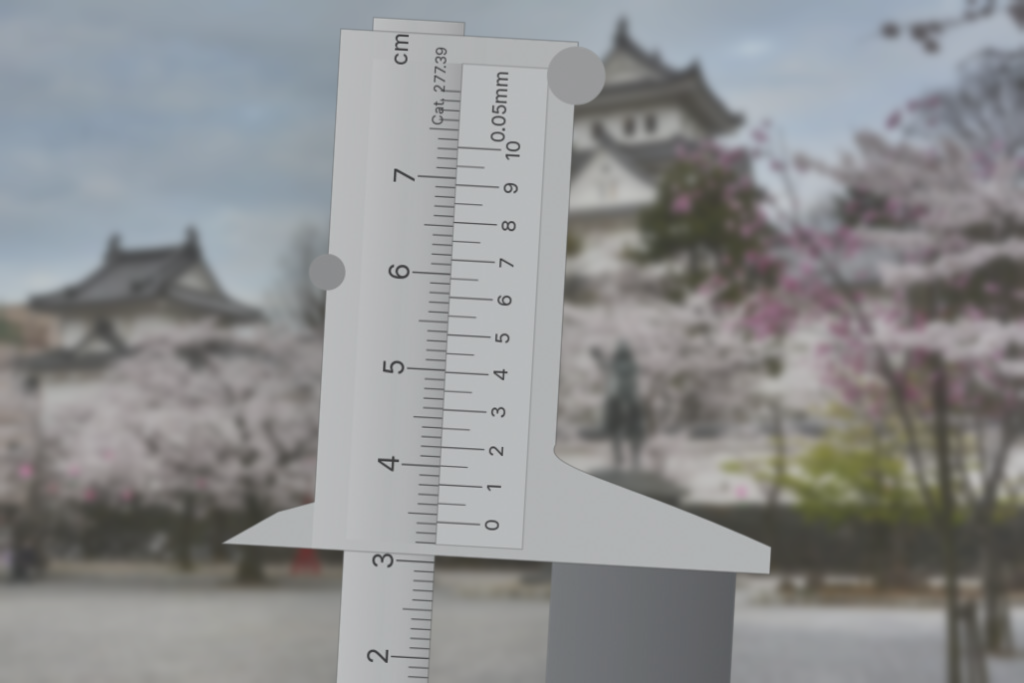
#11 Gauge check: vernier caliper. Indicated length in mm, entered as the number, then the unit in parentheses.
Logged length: 34.2 (mm)
